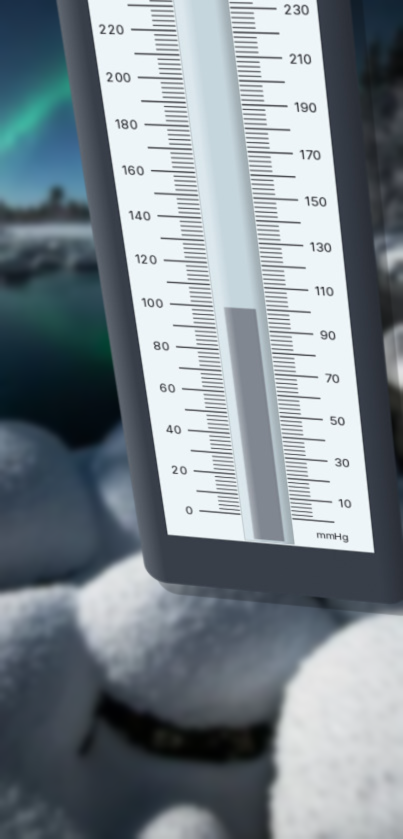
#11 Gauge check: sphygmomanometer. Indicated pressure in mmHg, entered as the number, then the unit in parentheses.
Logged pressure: 100 (mmHg)
